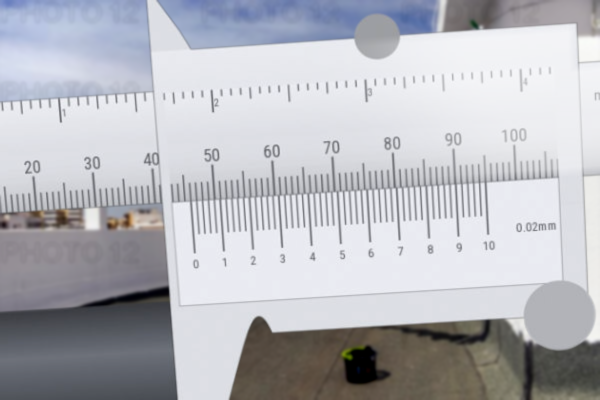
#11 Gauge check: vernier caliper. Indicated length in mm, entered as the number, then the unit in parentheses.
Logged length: 46.0 (mm)
